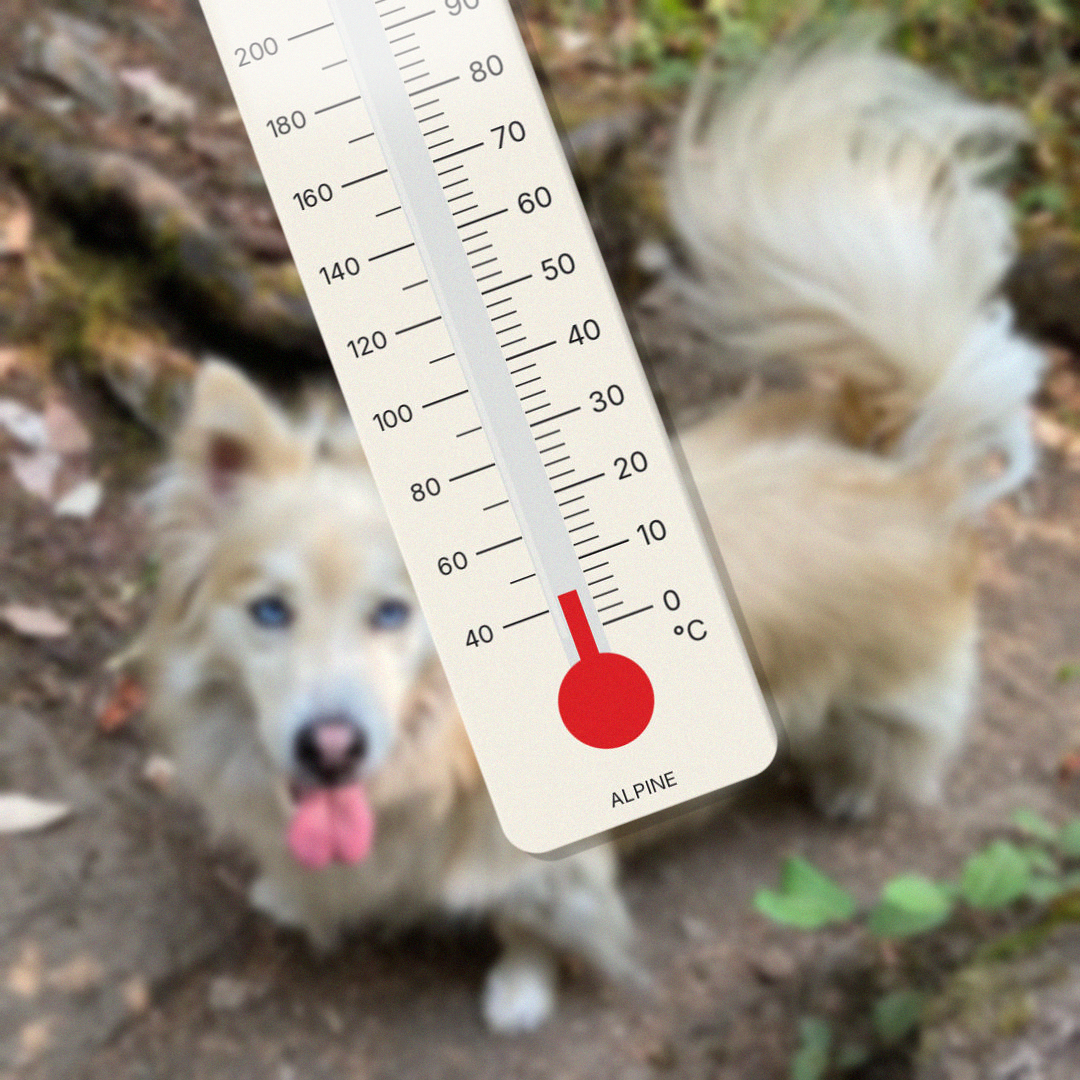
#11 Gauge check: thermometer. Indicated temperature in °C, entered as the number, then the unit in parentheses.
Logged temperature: 6 (°C)
